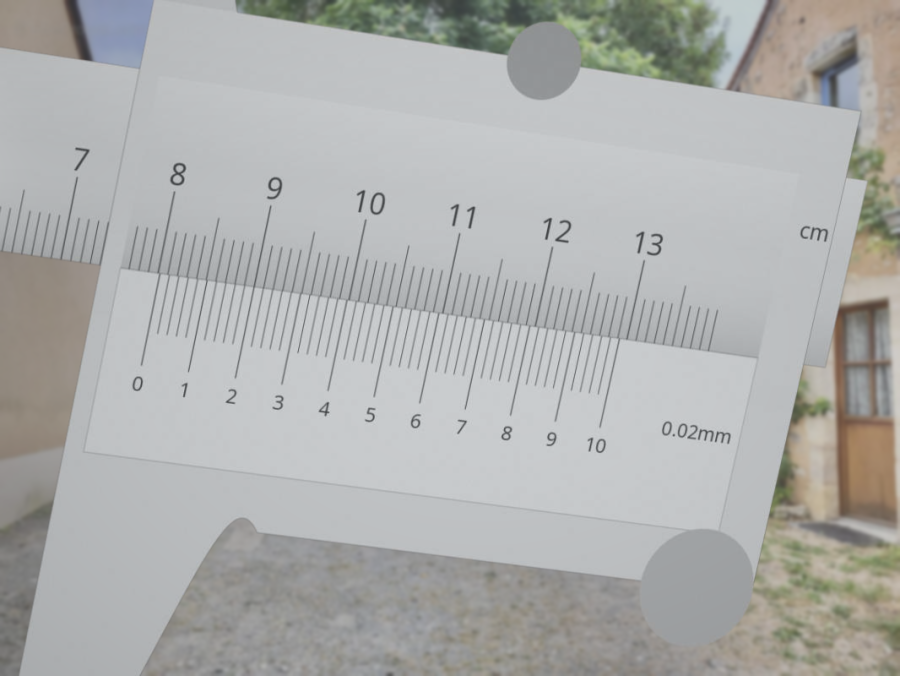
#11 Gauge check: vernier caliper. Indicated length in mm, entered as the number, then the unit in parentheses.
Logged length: 80.2 (mm)
